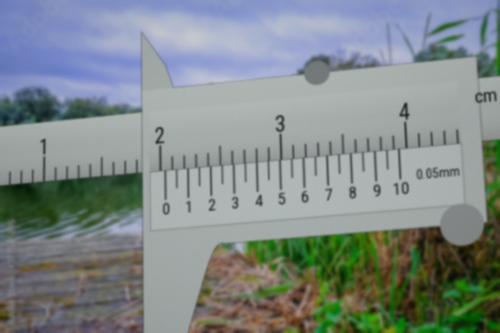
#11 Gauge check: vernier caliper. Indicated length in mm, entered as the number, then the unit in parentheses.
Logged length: 20.4 (mm)
